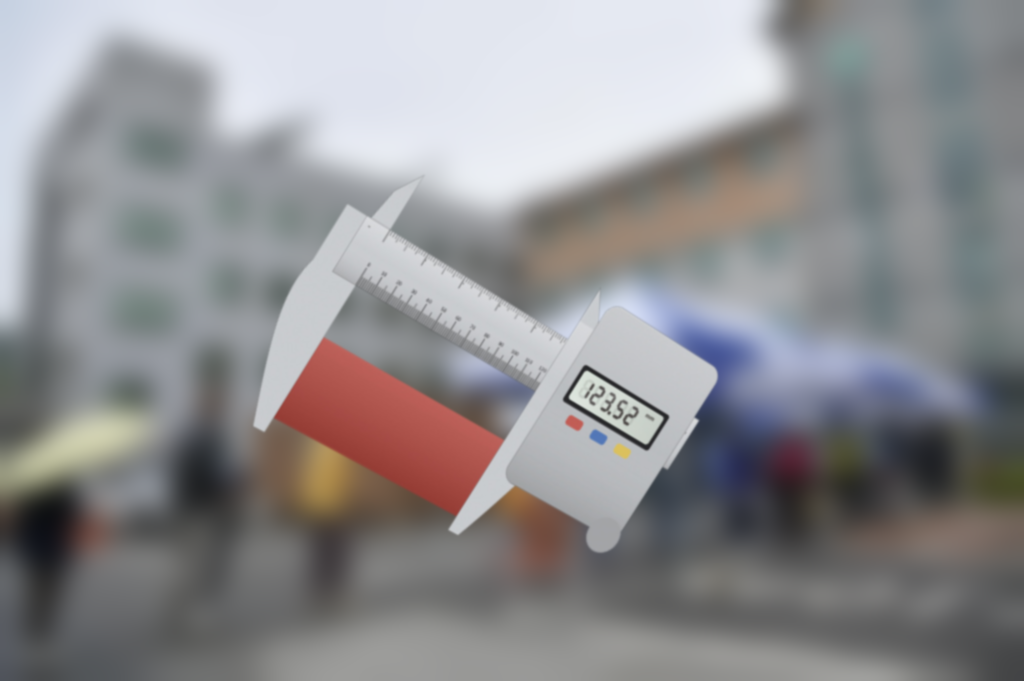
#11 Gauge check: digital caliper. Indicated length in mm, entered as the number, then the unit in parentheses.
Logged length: 123.52 (mm)
